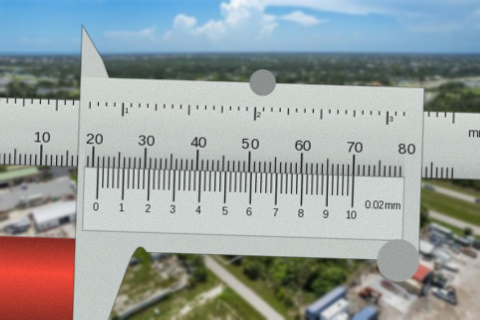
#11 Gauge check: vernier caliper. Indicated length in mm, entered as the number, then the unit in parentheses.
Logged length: 21.0 (mm)
